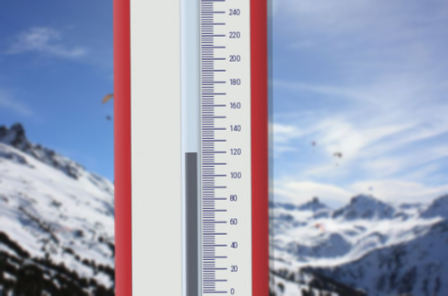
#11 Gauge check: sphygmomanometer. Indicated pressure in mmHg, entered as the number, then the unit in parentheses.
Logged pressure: 120 (mmHg)
